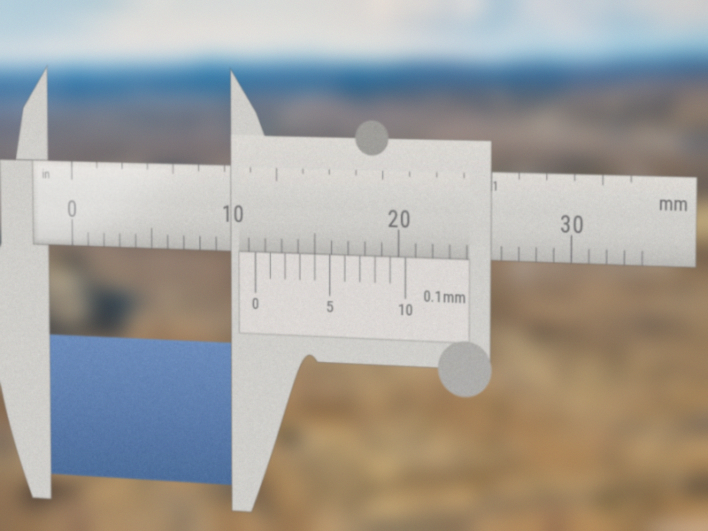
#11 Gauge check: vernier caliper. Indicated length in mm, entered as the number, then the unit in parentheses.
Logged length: 11.4 (mm)
